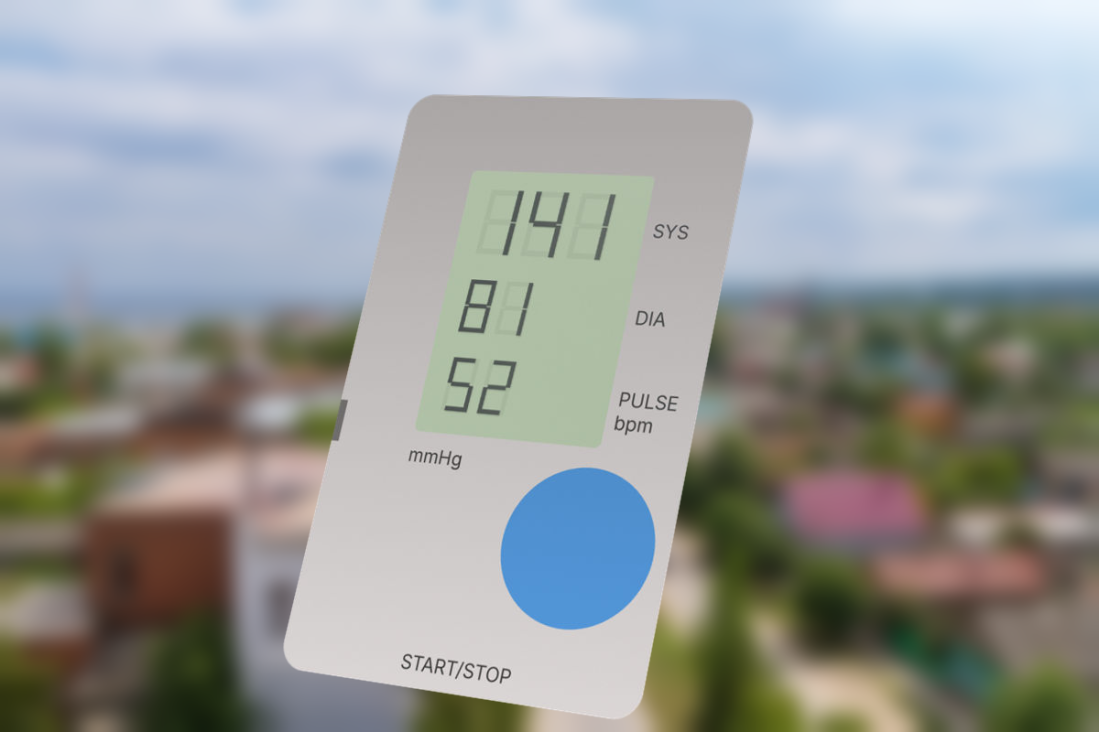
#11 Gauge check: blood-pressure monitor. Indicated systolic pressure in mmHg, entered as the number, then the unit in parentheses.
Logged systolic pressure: 141 (mmHg)
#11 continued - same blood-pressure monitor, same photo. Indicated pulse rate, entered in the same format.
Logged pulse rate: 52 (bpm)
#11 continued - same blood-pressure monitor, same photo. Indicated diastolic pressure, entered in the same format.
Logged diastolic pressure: 81 (mmHg)
